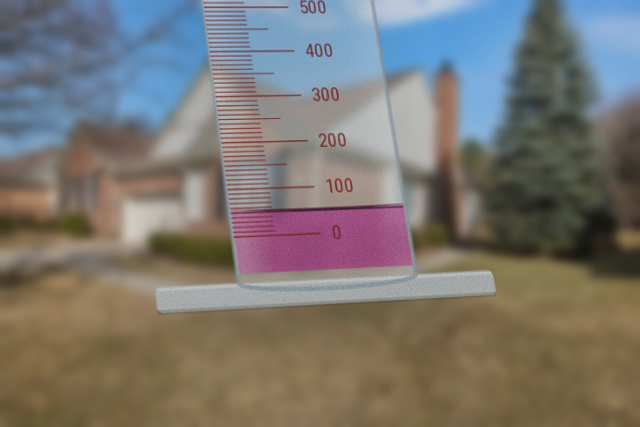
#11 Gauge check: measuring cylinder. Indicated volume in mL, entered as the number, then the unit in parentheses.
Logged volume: 50 (mL)
